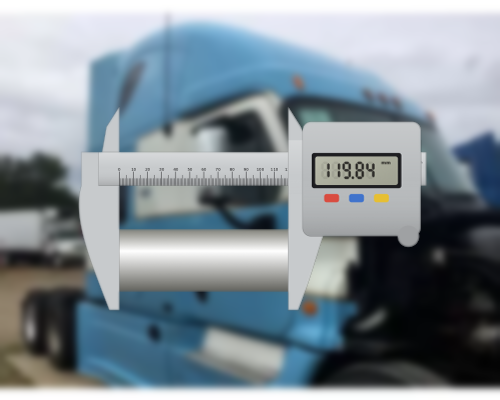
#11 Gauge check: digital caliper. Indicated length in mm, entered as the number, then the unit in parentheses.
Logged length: 119.84 (mm)
